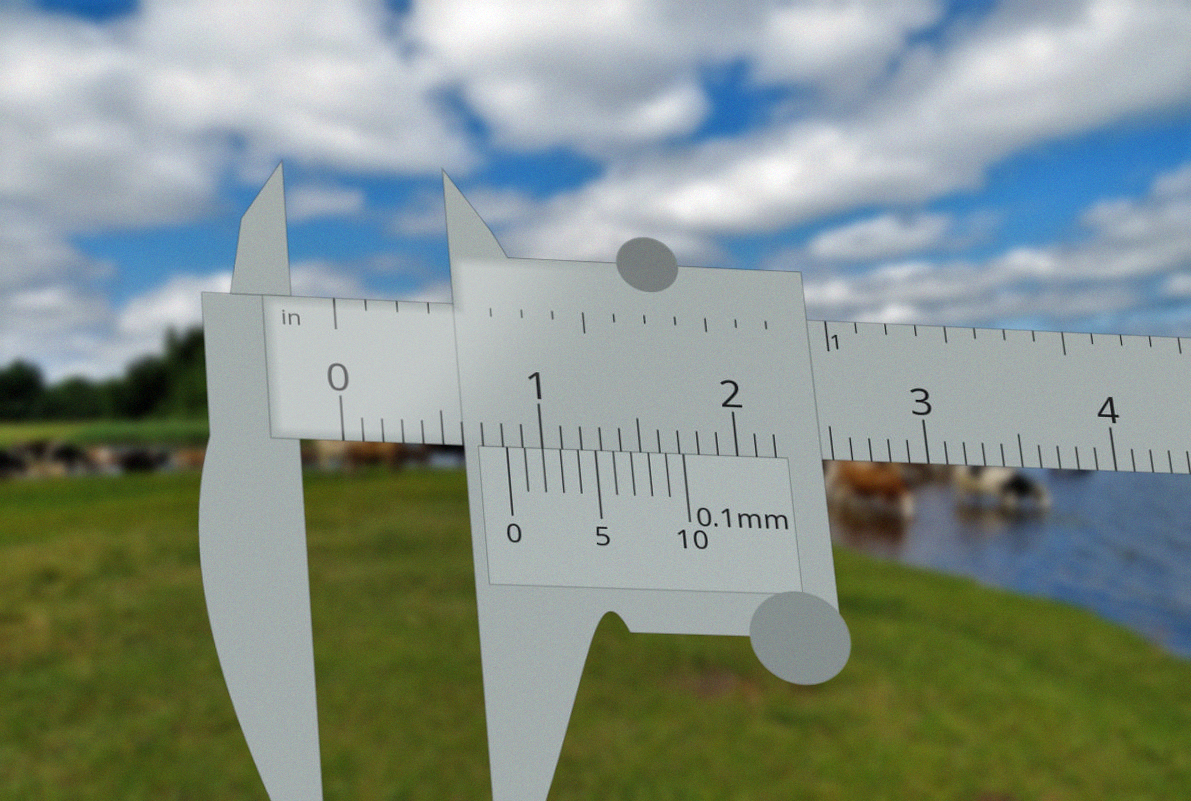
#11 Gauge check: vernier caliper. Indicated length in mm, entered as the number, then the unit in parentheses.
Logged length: 8.2 (mm)
